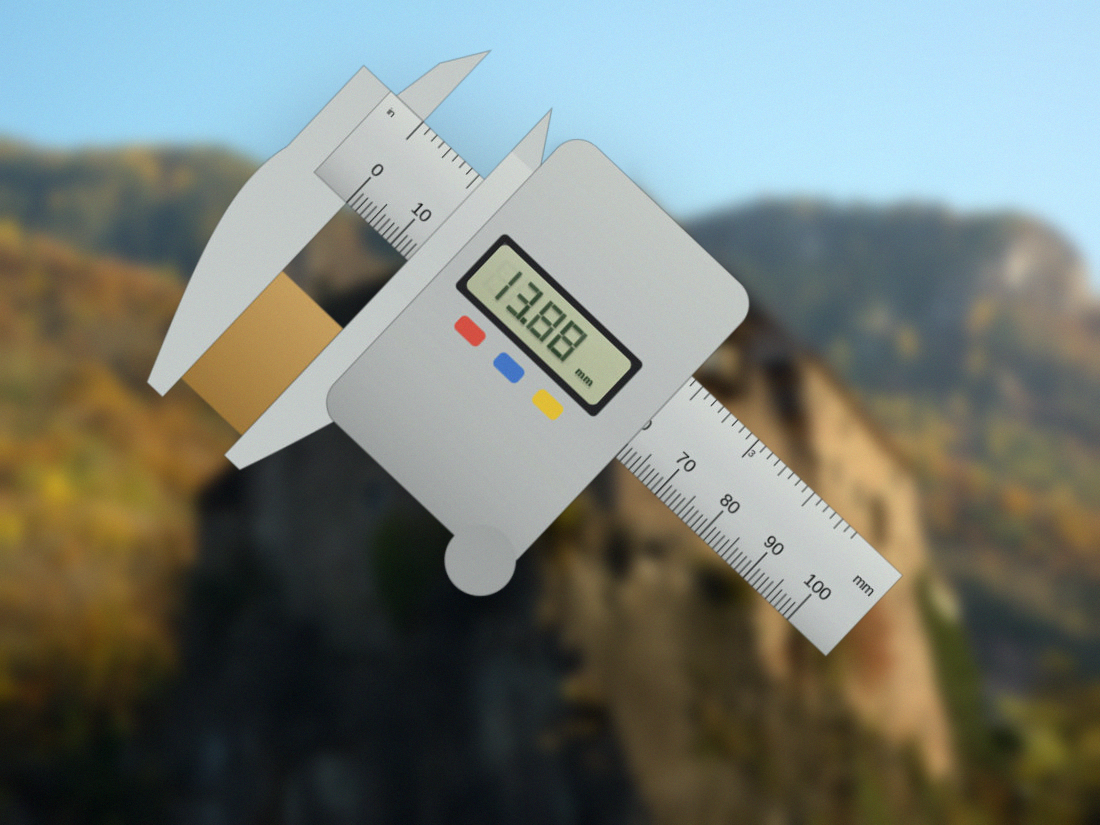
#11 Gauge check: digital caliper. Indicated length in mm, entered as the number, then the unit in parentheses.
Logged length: 13.88 (mm)
